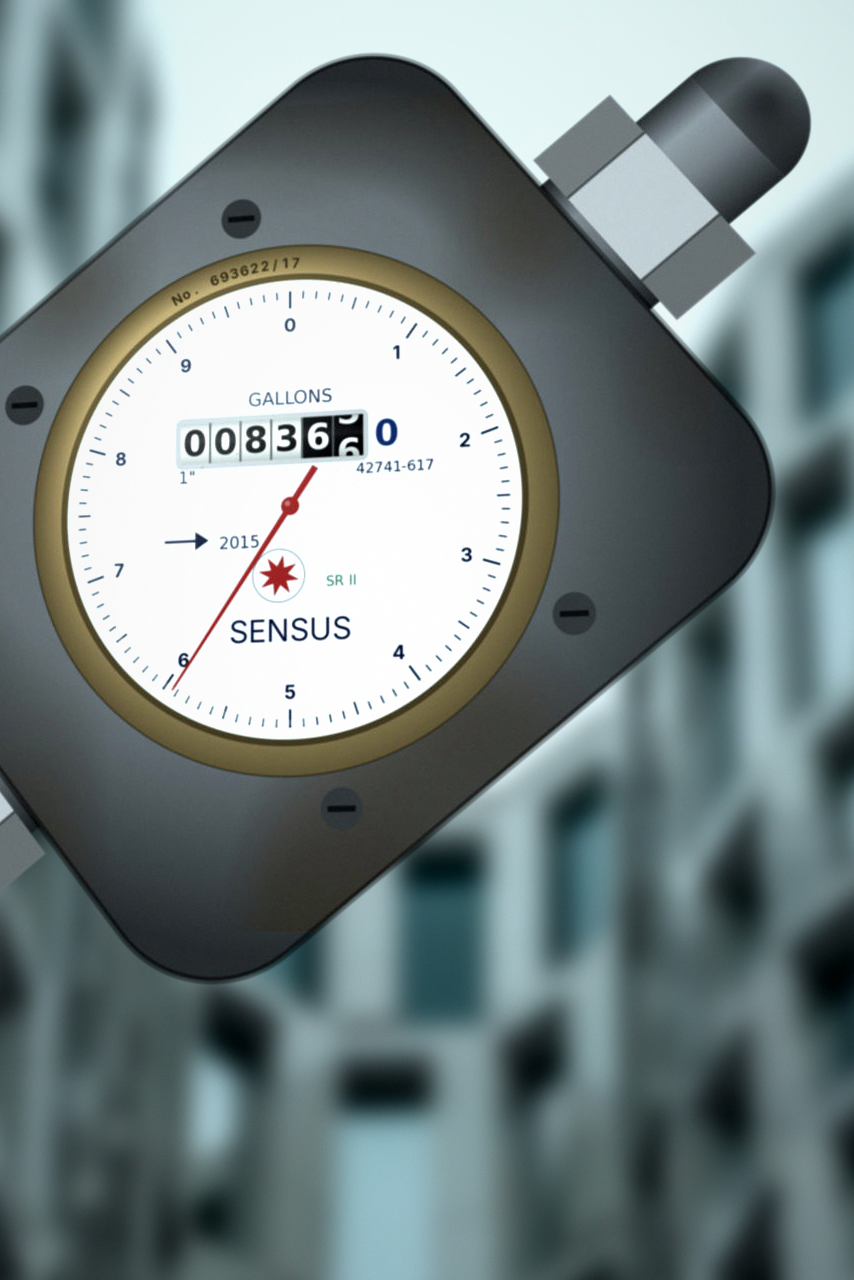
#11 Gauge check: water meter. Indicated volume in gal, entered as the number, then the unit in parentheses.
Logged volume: 83655.9 (gal)
